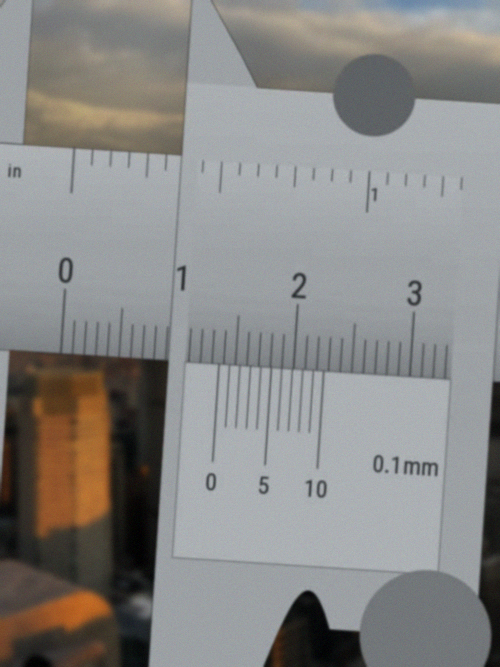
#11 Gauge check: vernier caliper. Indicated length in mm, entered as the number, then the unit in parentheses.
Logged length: 13.6 (mm)
